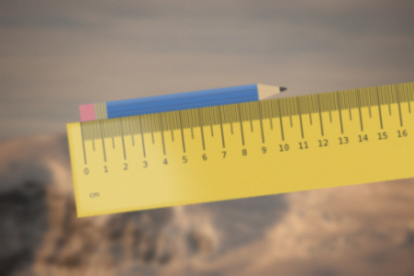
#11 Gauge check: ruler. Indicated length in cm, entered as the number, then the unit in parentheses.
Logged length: 10.5 (cm)
